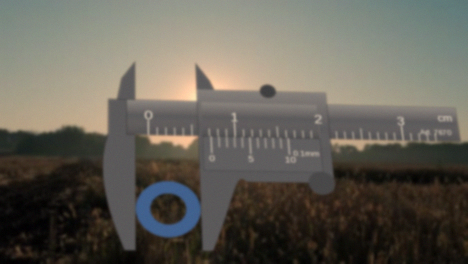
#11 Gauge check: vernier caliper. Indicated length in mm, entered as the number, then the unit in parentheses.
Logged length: 7.2 (mm)
